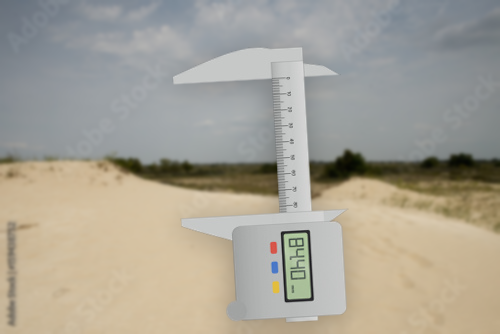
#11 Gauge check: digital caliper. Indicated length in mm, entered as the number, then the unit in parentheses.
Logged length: 84.40 (mm)
